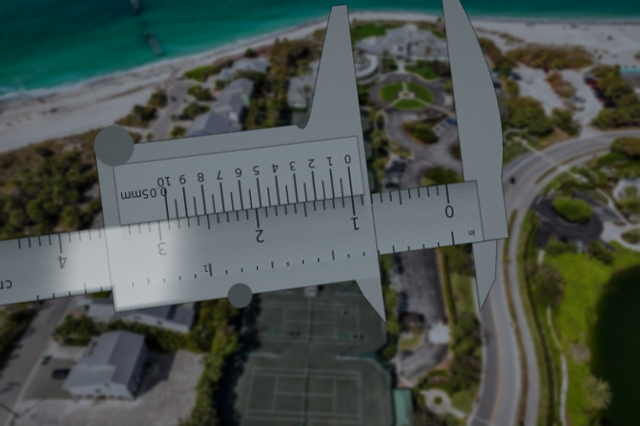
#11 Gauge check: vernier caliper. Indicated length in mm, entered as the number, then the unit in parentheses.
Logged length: 10.0 (mm)
